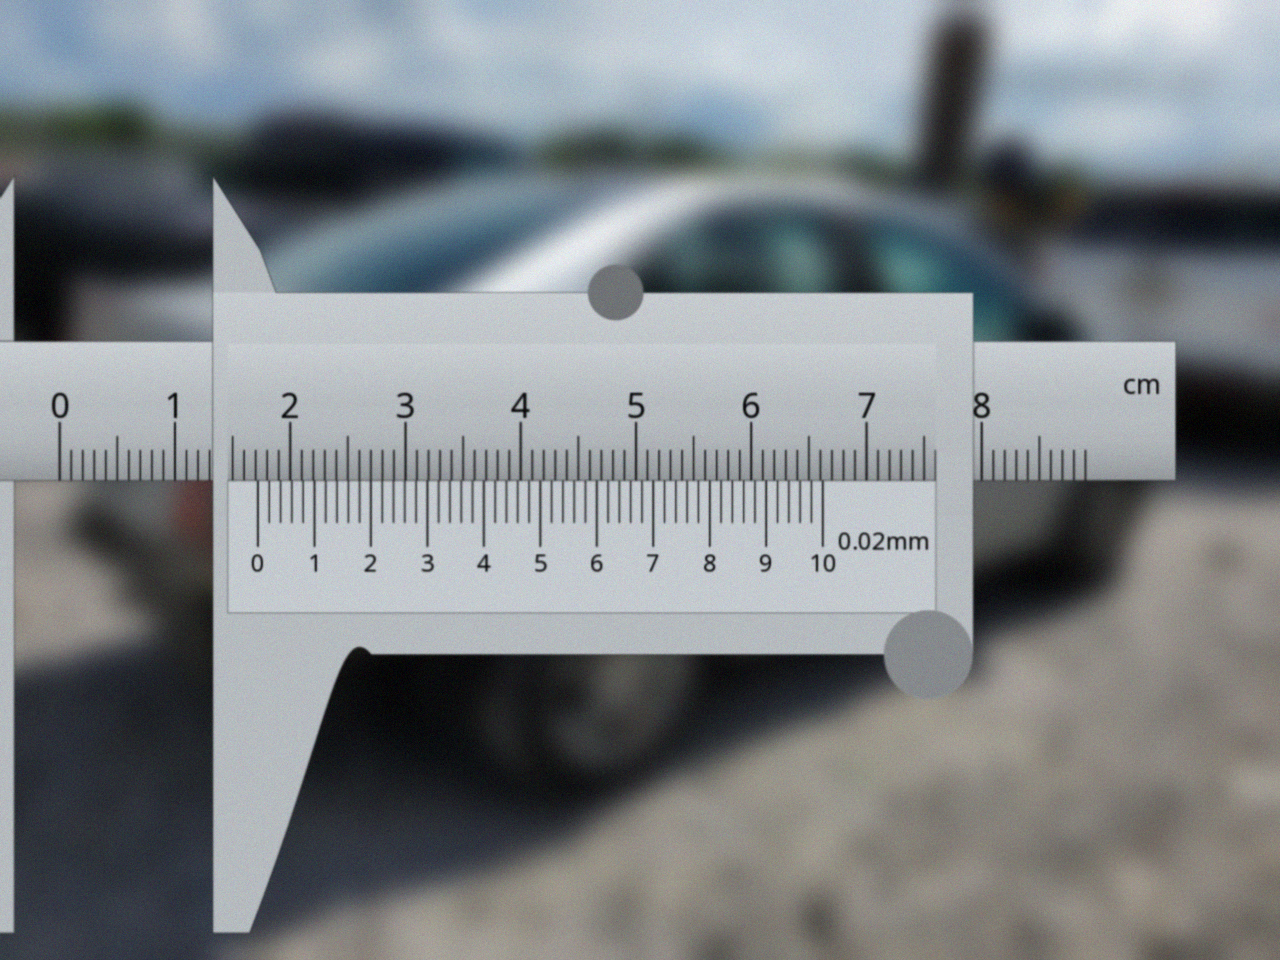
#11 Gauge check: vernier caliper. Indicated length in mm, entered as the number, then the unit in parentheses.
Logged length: 17.2 (mm)
